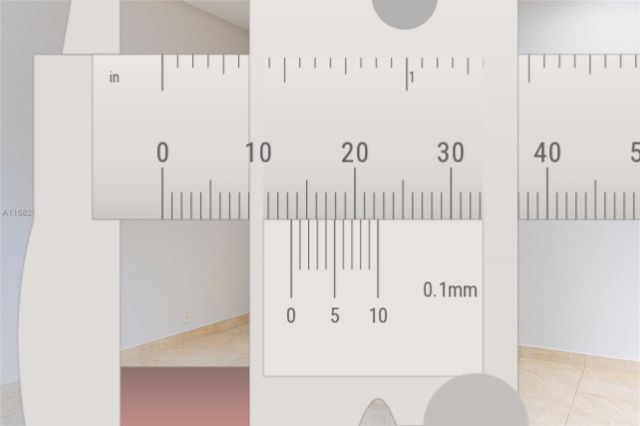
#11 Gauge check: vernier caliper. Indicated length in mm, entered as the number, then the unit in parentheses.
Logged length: 13.4 (mm)
